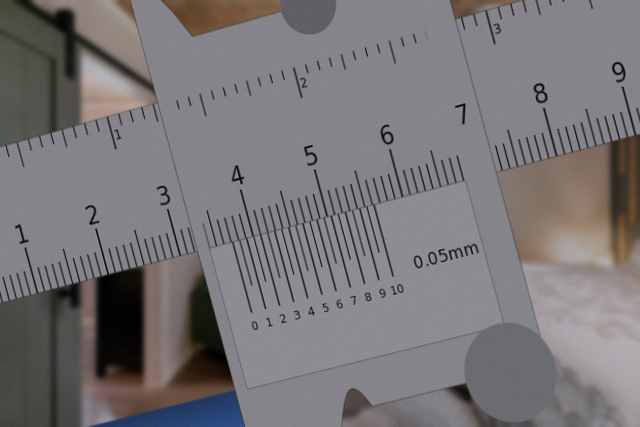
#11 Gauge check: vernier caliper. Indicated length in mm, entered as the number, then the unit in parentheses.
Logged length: 37.2 (mm)
